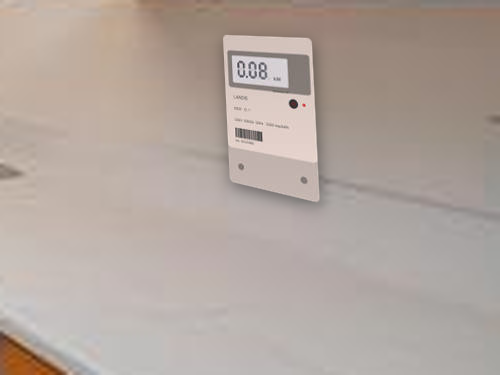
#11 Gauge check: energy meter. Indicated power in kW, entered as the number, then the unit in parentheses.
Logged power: 0.08 (kW)
